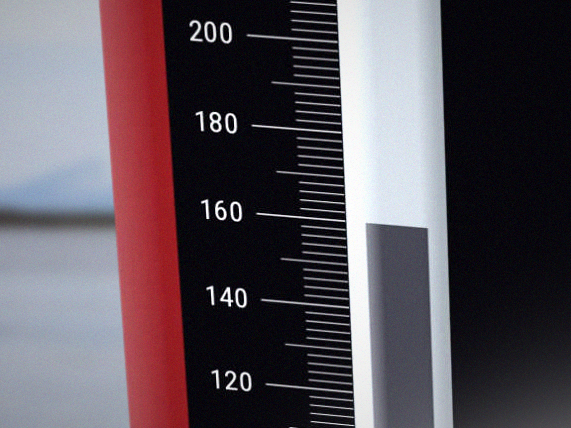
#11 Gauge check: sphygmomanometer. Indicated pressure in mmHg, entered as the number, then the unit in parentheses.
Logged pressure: 160 (mmHg)
